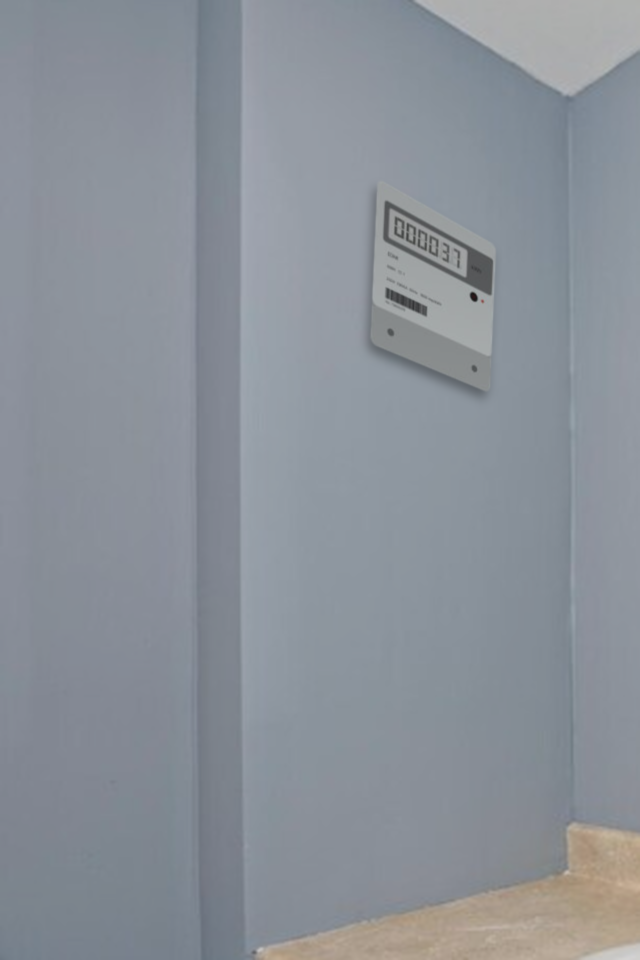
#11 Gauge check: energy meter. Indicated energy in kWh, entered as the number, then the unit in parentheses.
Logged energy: 37 (kWh)
